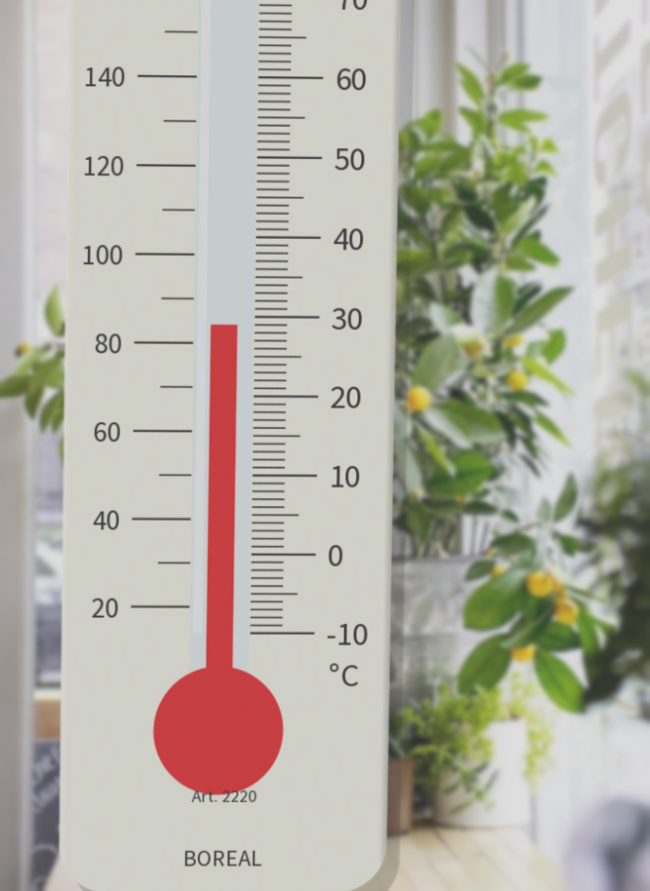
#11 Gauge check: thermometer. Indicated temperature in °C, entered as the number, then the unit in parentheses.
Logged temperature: 29 (°C)
